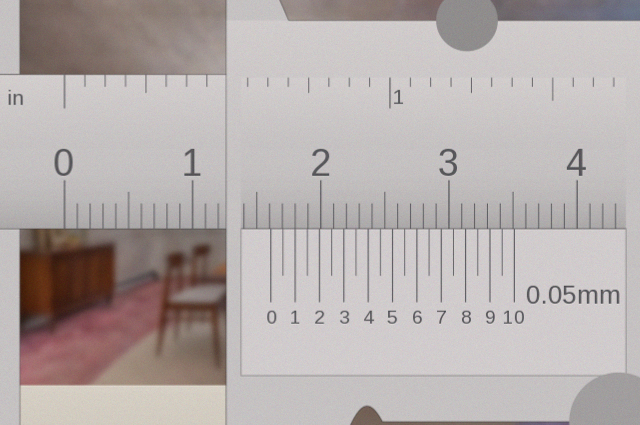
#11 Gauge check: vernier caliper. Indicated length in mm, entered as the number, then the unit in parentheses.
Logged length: 16.1 (mm)
